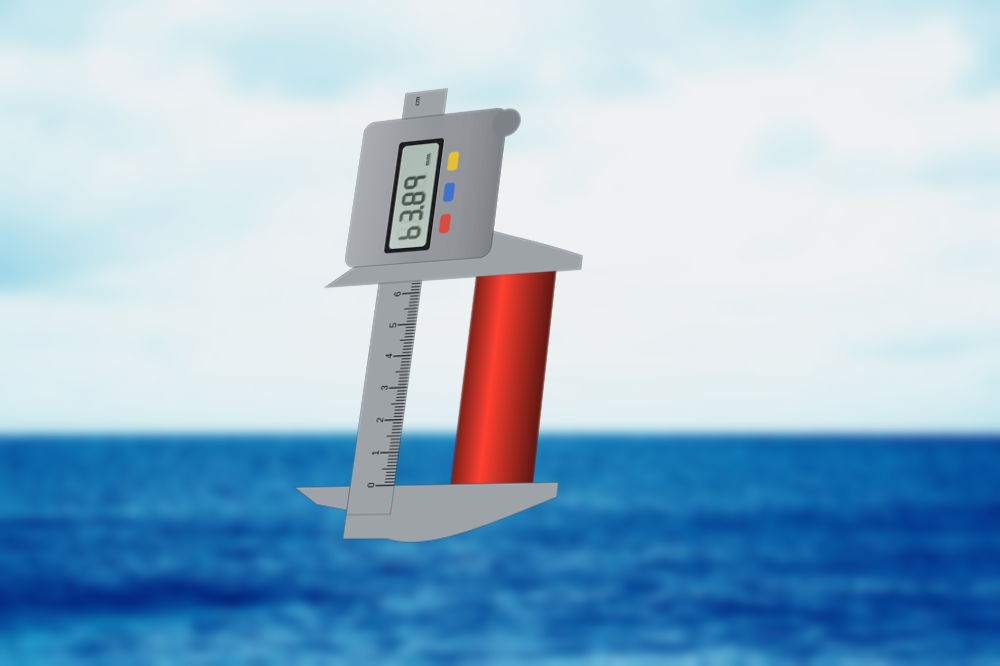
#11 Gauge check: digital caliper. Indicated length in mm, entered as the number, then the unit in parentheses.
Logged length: 63.89 (mm)
